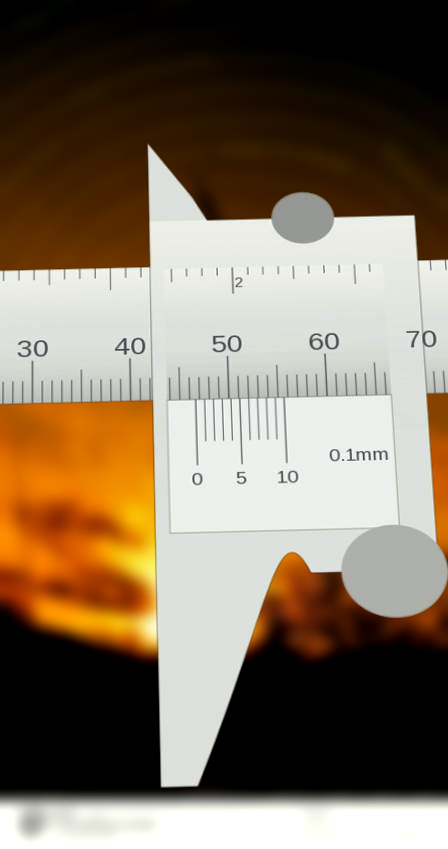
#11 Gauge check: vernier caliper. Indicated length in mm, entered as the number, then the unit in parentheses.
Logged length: 46.6 (mm)
